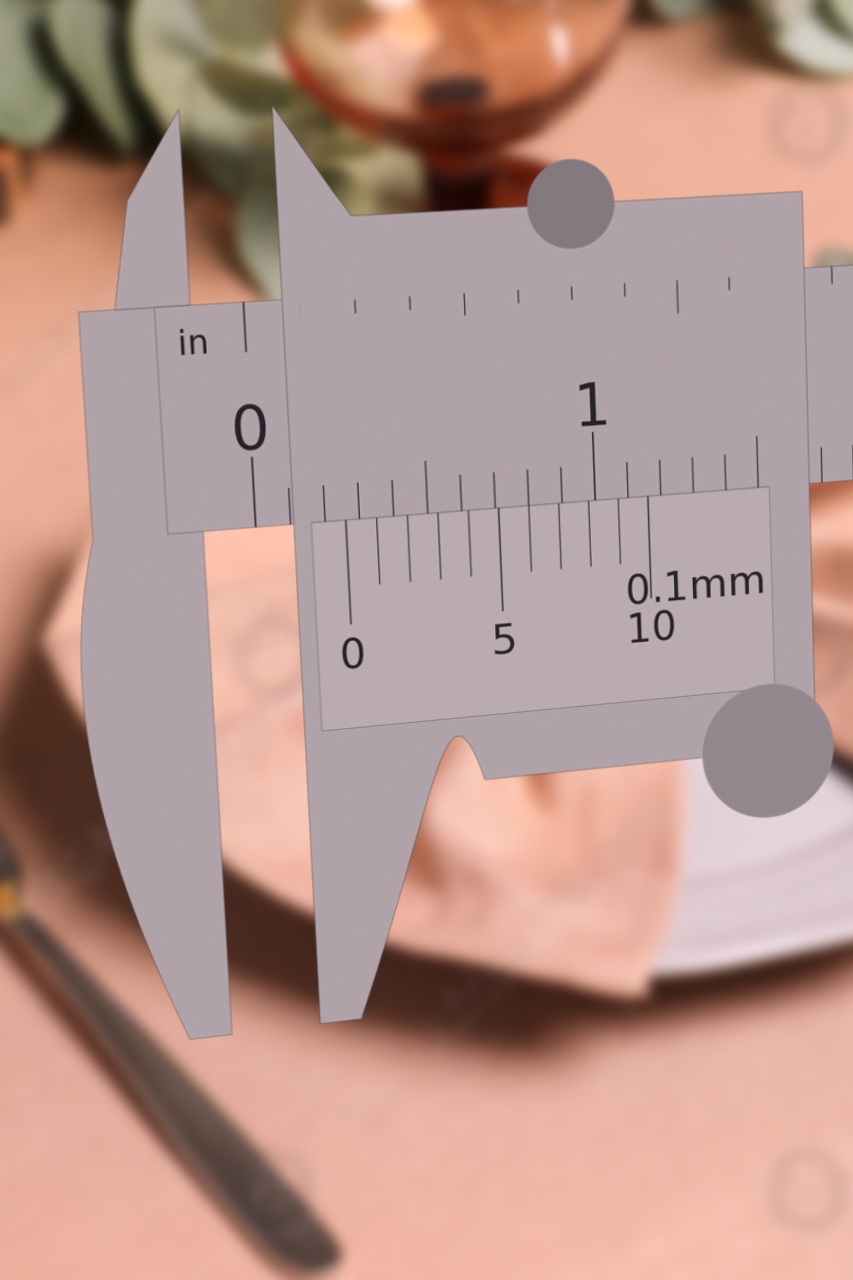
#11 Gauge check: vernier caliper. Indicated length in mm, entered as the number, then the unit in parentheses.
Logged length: 2.6 (mm)
